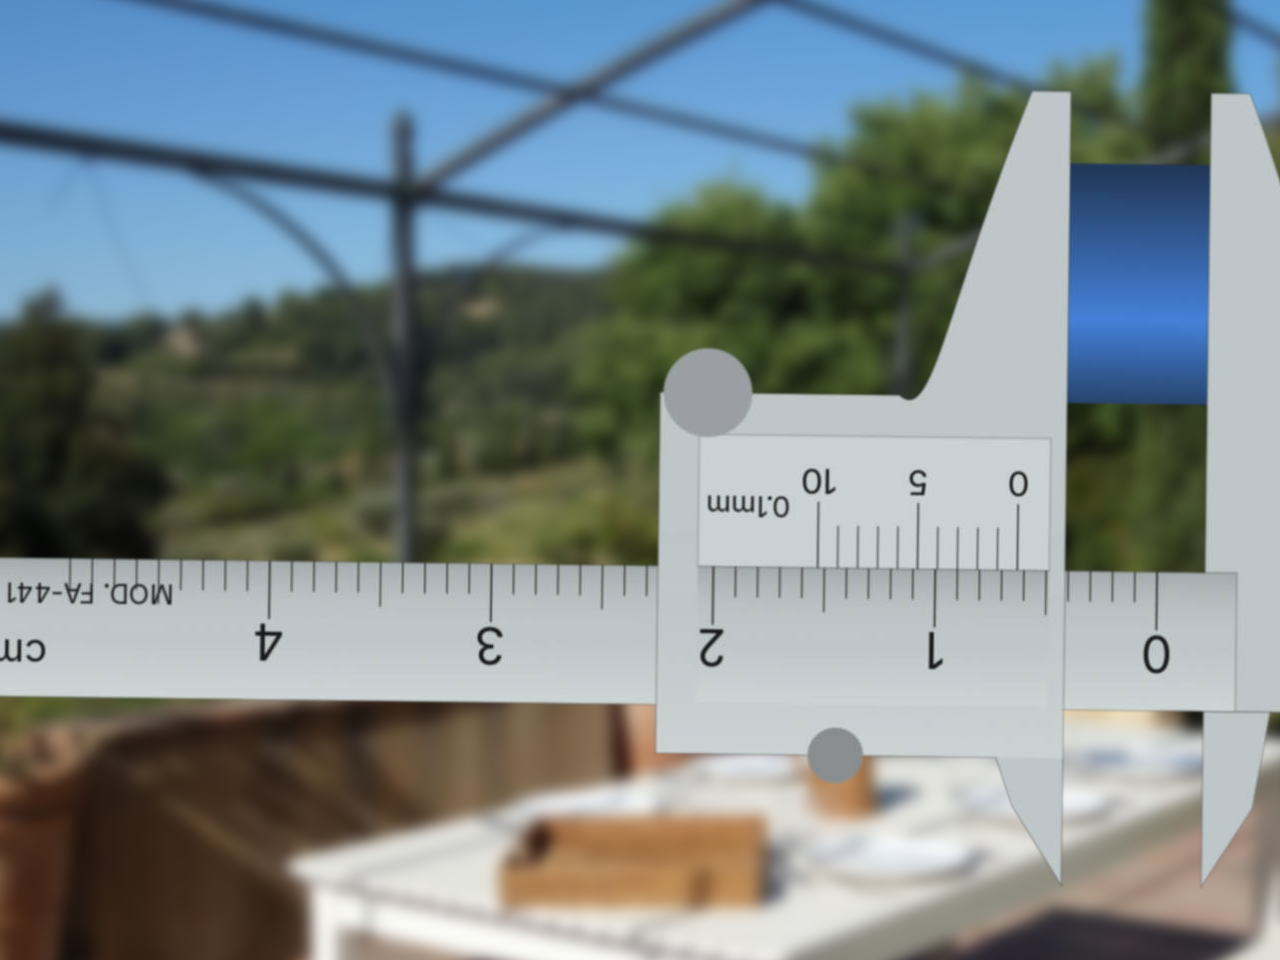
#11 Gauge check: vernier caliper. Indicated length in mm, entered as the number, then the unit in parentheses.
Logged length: 6.3 (mm)
